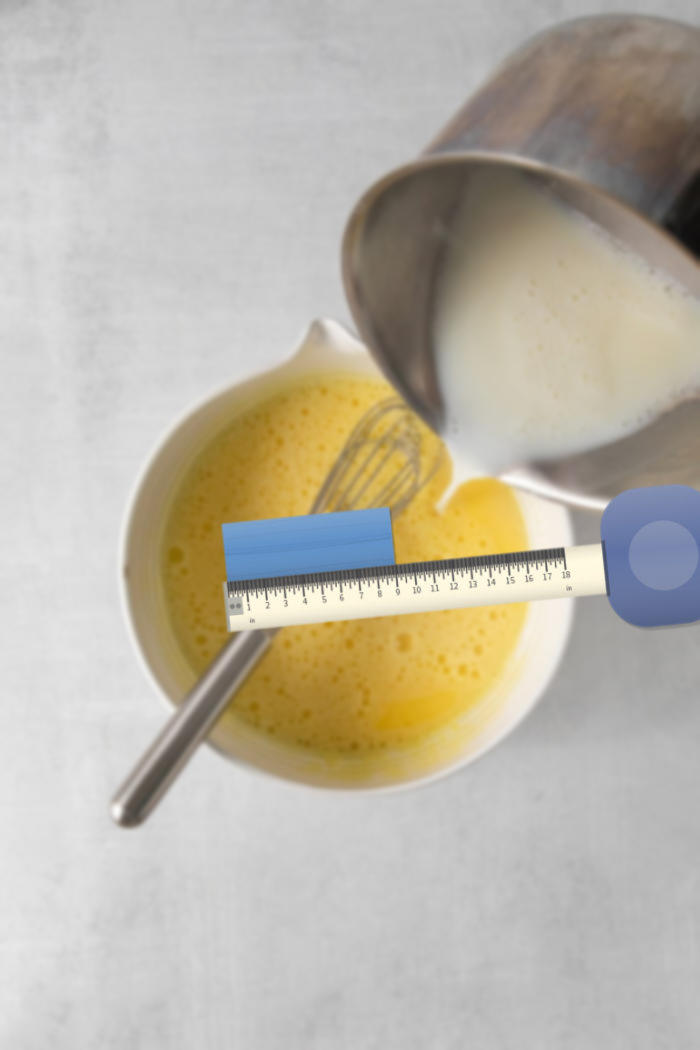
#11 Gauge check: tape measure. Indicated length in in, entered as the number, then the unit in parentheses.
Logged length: 9 (in)
